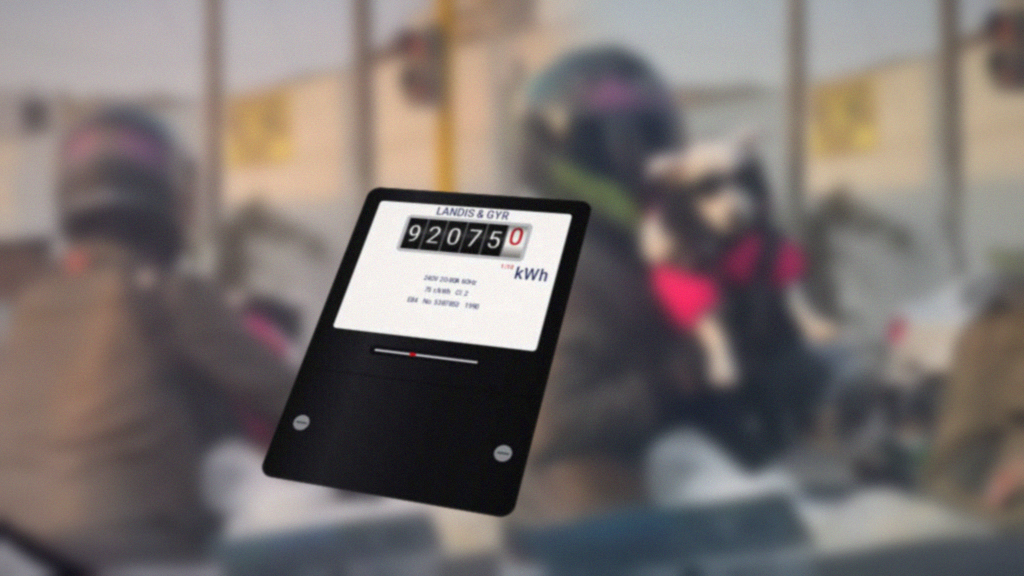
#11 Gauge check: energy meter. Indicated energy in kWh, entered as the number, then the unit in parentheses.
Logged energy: 92075.0 (kWh)
